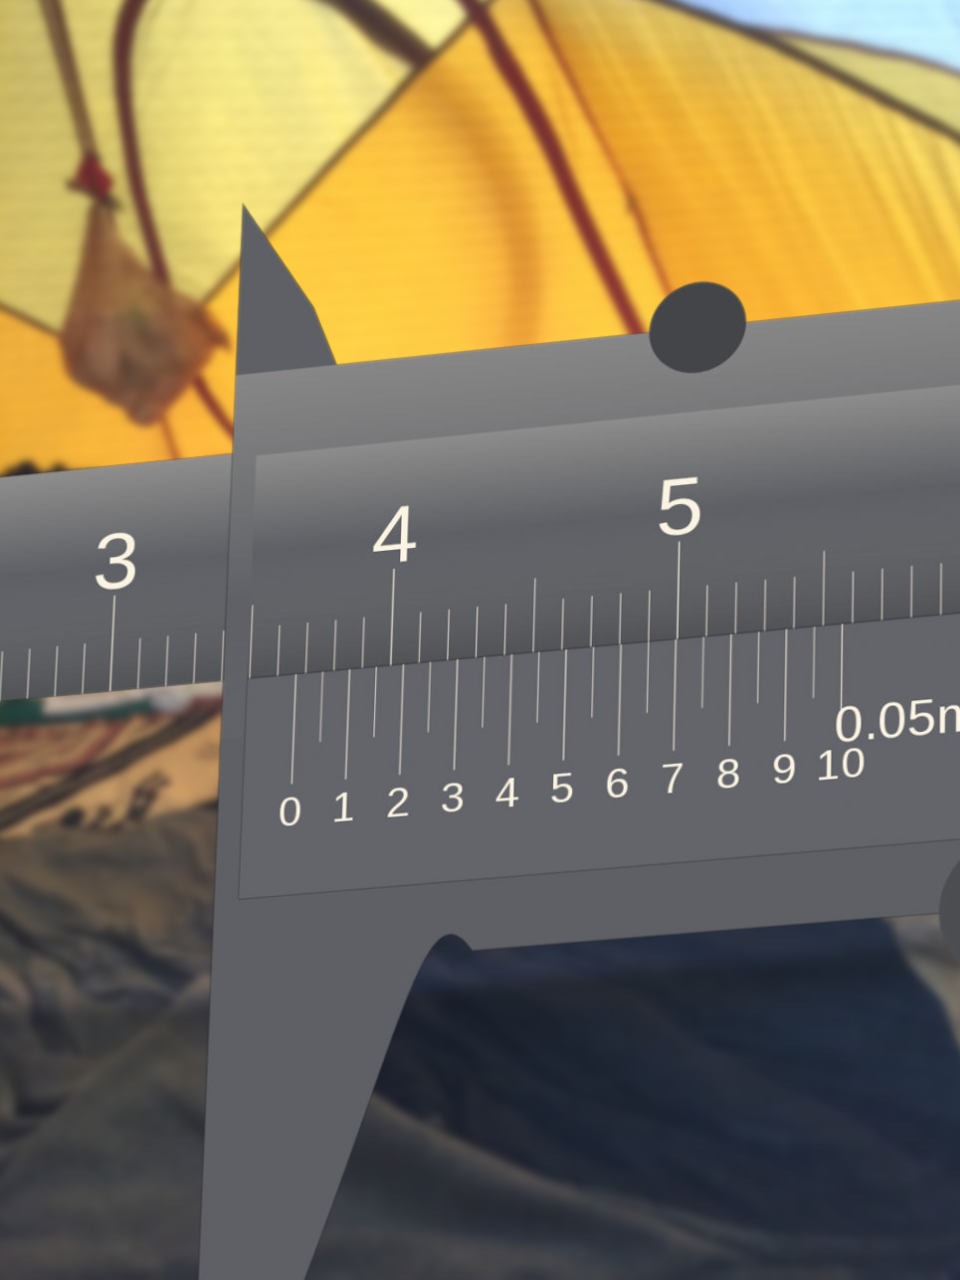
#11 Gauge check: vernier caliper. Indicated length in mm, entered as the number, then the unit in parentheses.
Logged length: 36.65 (mm)
